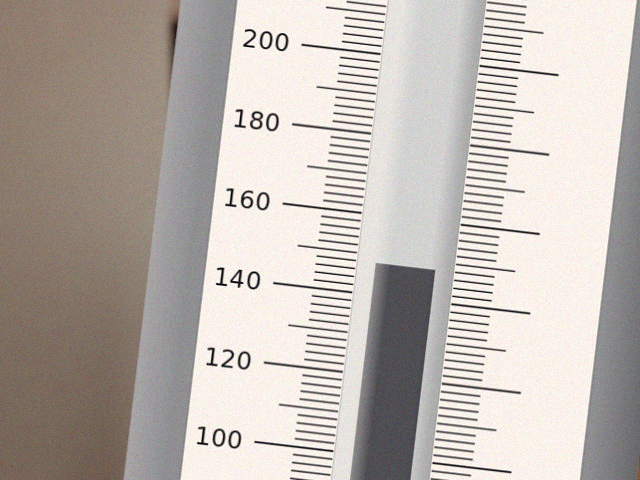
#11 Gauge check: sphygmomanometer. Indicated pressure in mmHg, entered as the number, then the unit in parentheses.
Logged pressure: 148 (mmHg)
